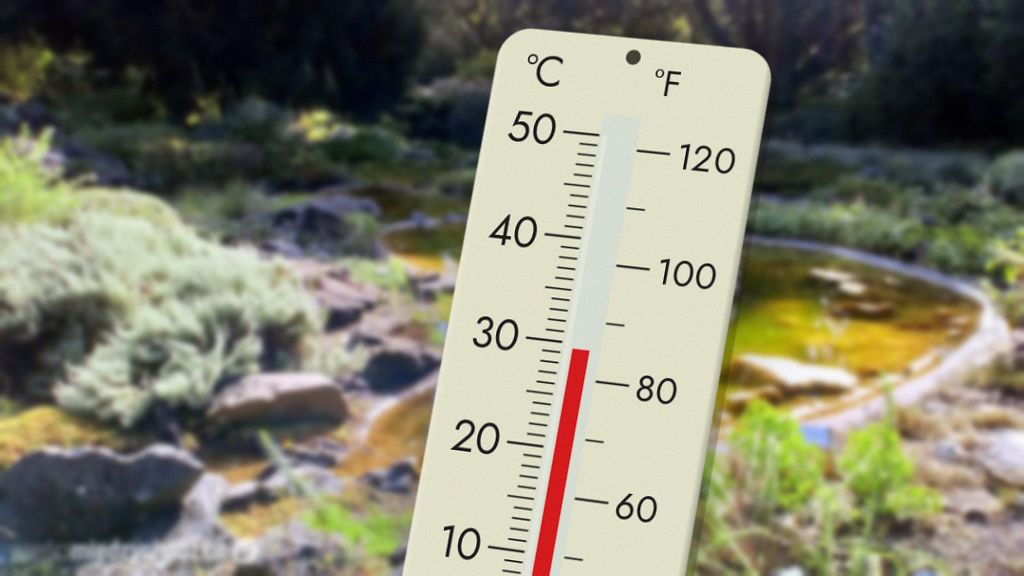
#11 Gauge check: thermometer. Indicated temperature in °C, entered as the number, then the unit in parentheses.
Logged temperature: 29.5 (°C)
